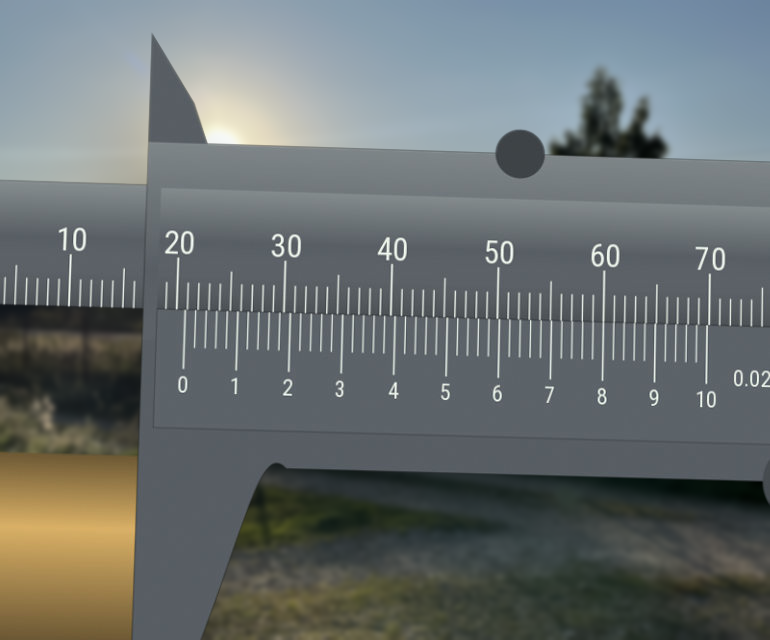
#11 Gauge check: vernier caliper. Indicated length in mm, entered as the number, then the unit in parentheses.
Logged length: 20.8 (mm)
